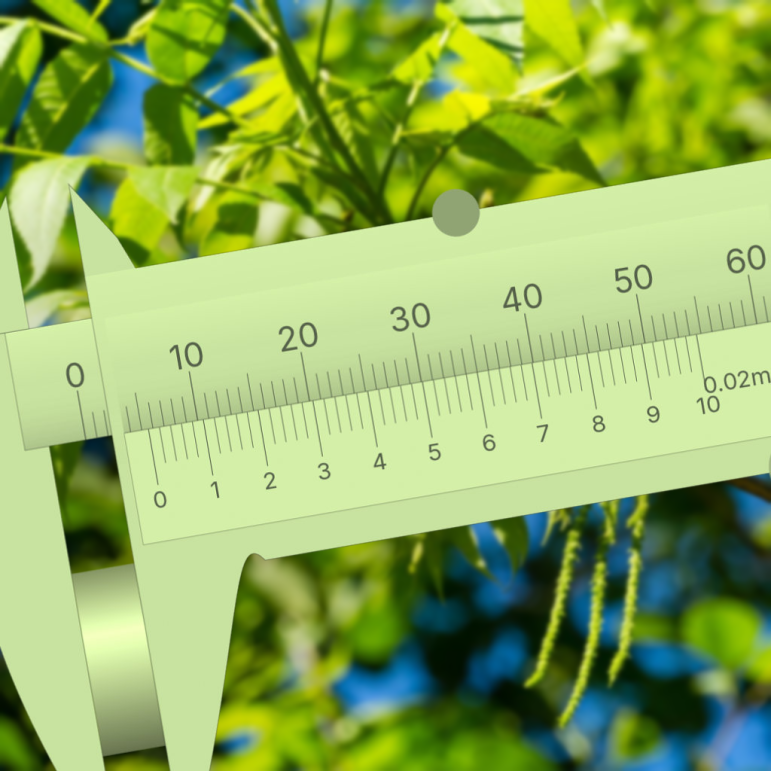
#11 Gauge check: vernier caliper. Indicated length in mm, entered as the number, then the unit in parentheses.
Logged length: 5.6 (mm)
